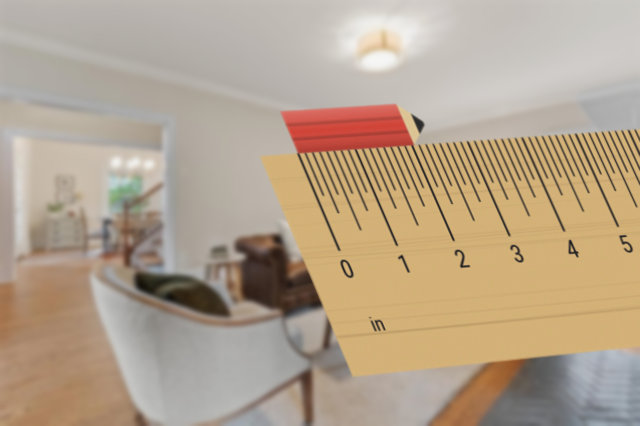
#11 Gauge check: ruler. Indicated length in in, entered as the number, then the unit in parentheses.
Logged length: 2.375 (in)
